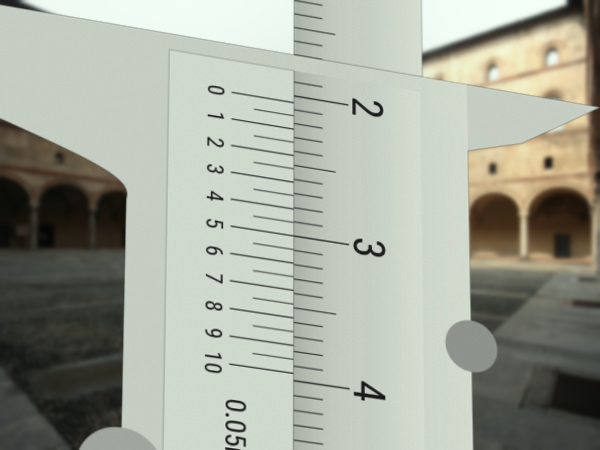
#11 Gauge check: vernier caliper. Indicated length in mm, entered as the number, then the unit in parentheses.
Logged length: 20.5 (mm)
